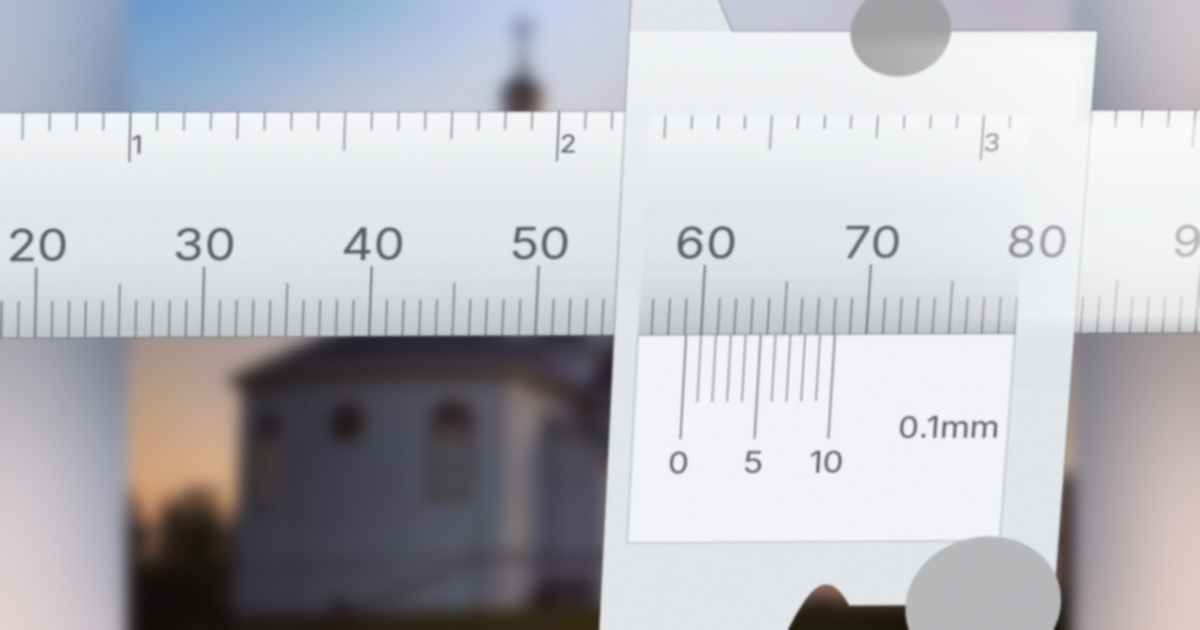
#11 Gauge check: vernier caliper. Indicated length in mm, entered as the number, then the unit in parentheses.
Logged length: 59.1 (mm)
